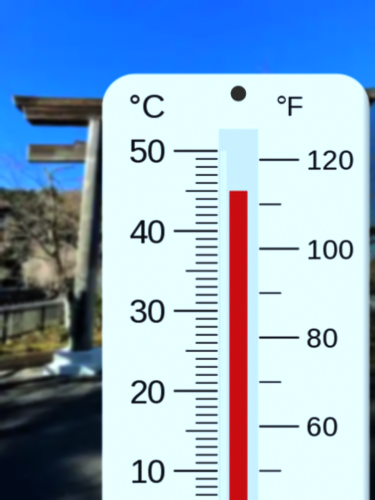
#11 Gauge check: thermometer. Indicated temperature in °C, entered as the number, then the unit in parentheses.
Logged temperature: 45 (°C)
